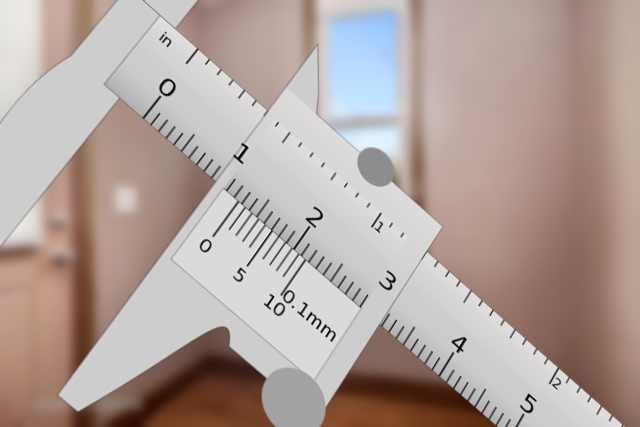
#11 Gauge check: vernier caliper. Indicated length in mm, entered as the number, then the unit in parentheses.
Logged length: 12.6 (mm)
